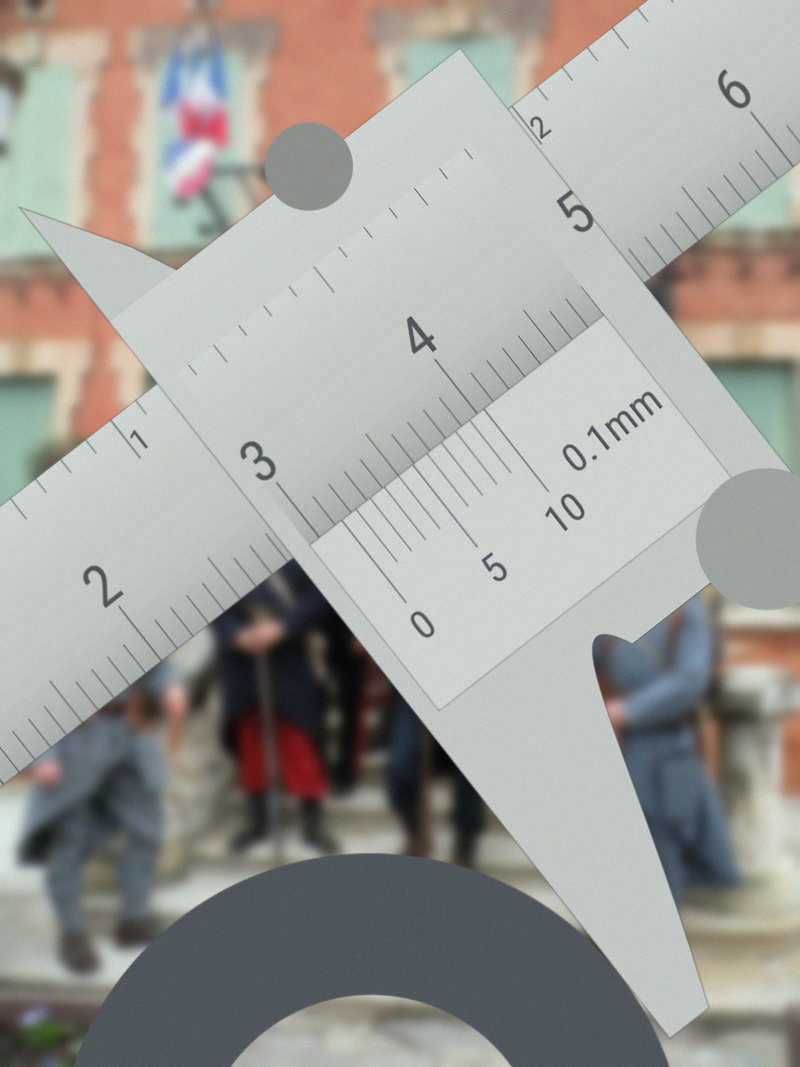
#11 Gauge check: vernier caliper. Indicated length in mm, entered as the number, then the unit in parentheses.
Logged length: 31.4 (mm)
